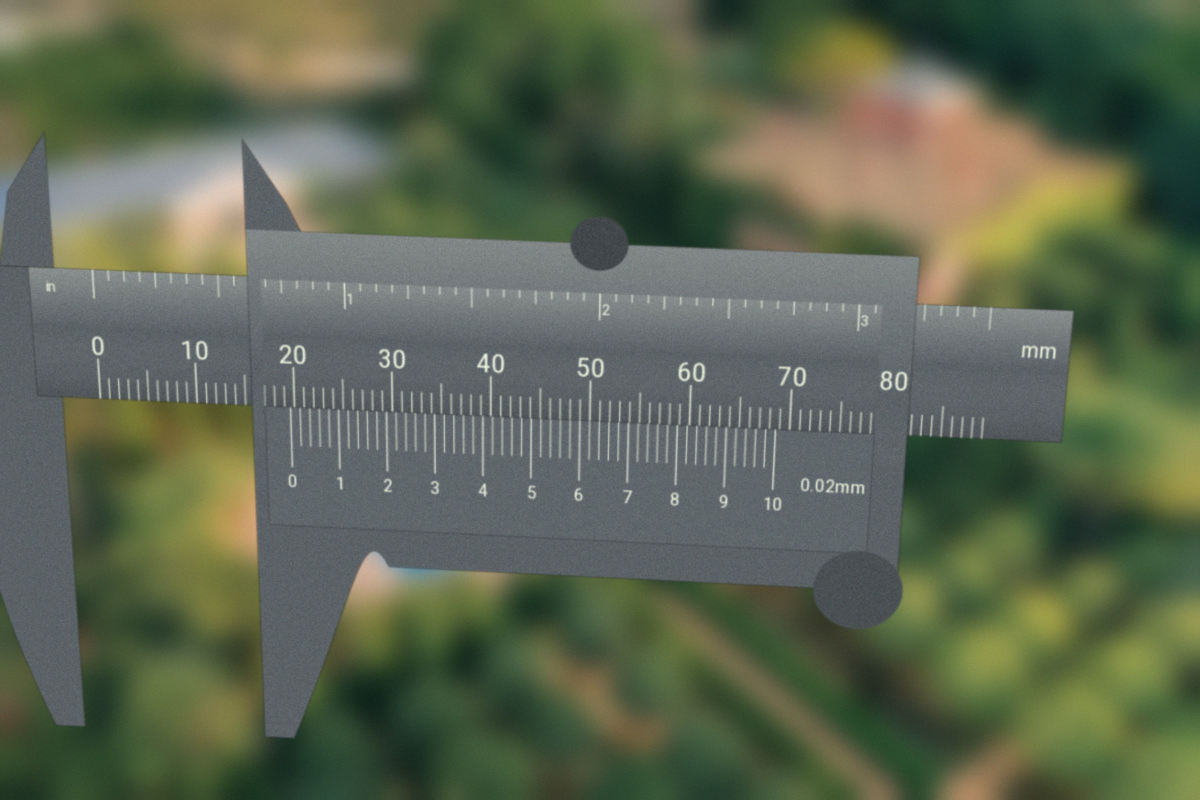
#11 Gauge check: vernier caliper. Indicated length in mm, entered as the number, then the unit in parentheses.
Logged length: 19.6 (mm)
